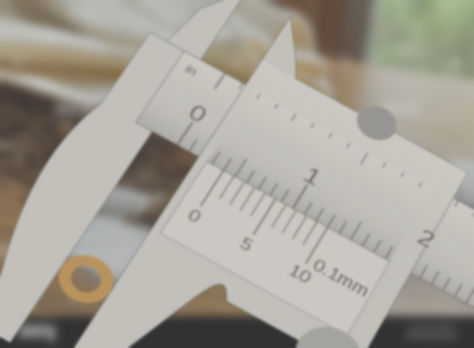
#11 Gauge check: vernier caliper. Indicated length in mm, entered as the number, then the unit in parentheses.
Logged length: 4.0 (mm)
